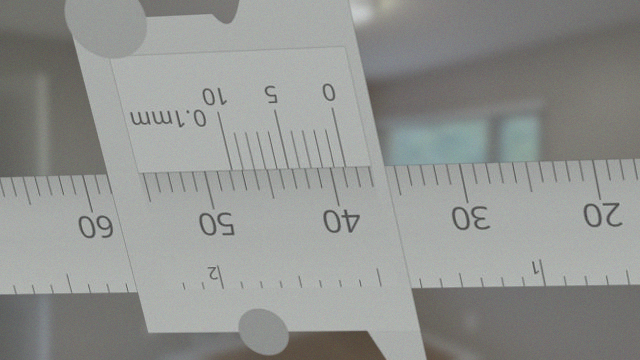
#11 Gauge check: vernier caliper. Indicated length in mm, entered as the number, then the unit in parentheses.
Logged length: 38.8 (mm)
